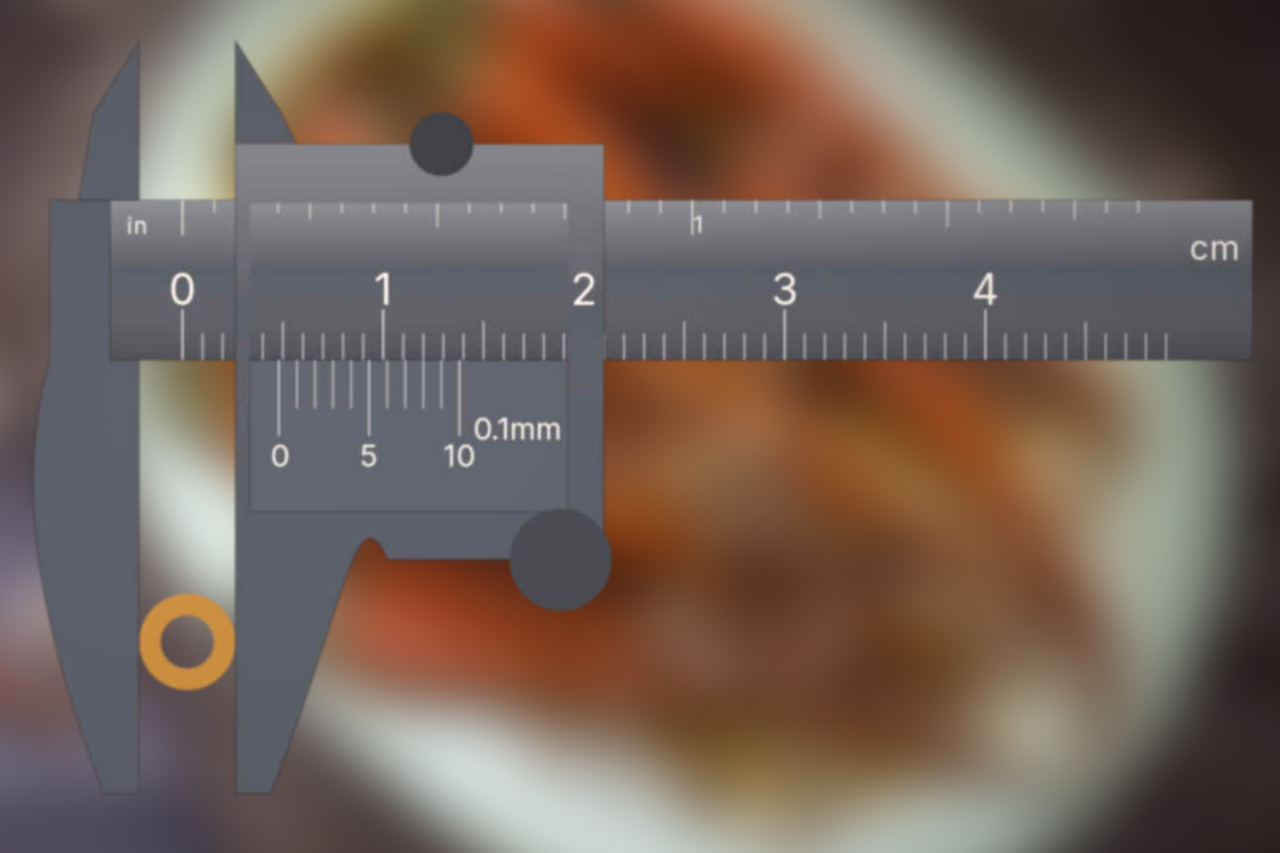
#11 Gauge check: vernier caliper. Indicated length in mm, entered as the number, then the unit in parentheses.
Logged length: 4.8 (mm)
